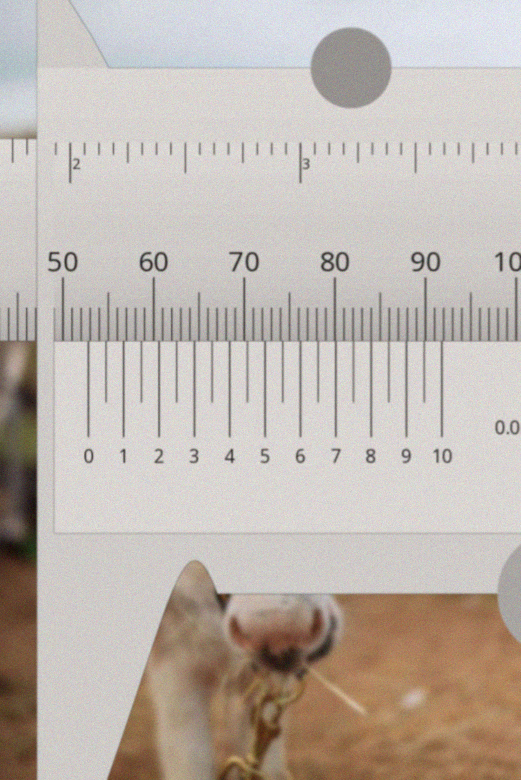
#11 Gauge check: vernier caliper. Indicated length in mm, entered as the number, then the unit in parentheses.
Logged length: 52.8 (mm)
